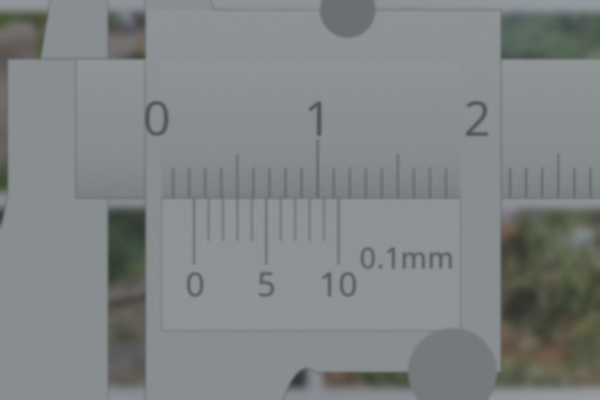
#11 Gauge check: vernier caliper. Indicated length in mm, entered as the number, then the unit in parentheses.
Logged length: 2.3 (mm)
